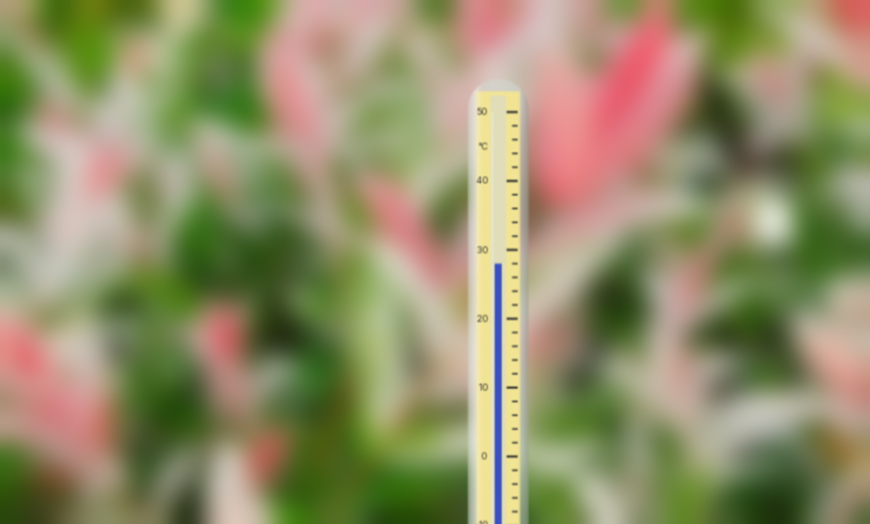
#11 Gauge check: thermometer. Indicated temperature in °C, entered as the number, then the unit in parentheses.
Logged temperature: 28 (°C)
